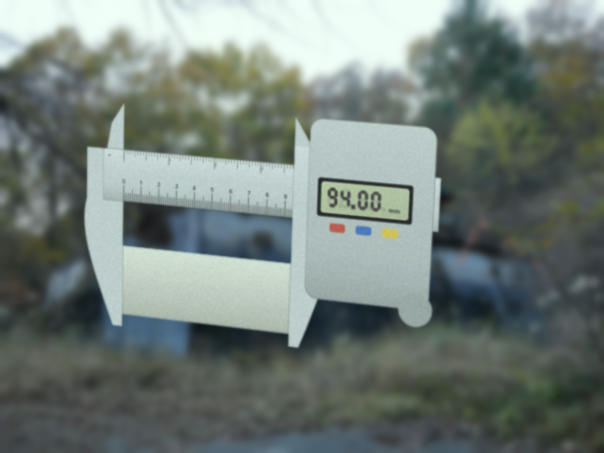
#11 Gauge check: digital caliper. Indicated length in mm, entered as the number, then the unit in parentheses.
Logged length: 94.00 (mm)
